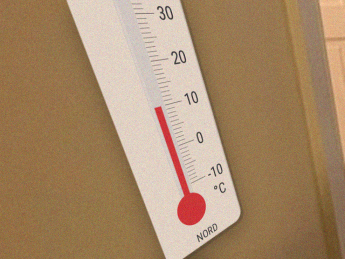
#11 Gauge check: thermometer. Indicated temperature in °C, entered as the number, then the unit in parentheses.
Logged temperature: 10 (°C)
